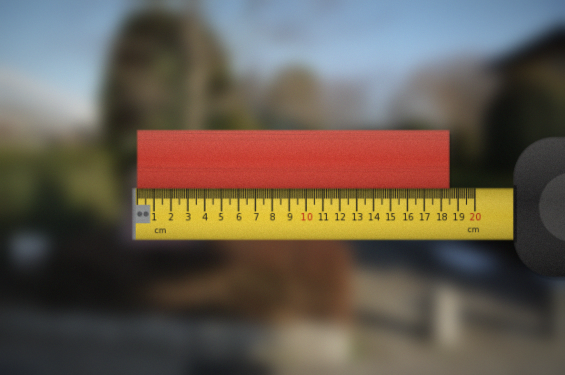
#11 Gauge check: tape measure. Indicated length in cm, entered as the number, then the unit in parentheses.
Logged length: 18.5 (cm)
